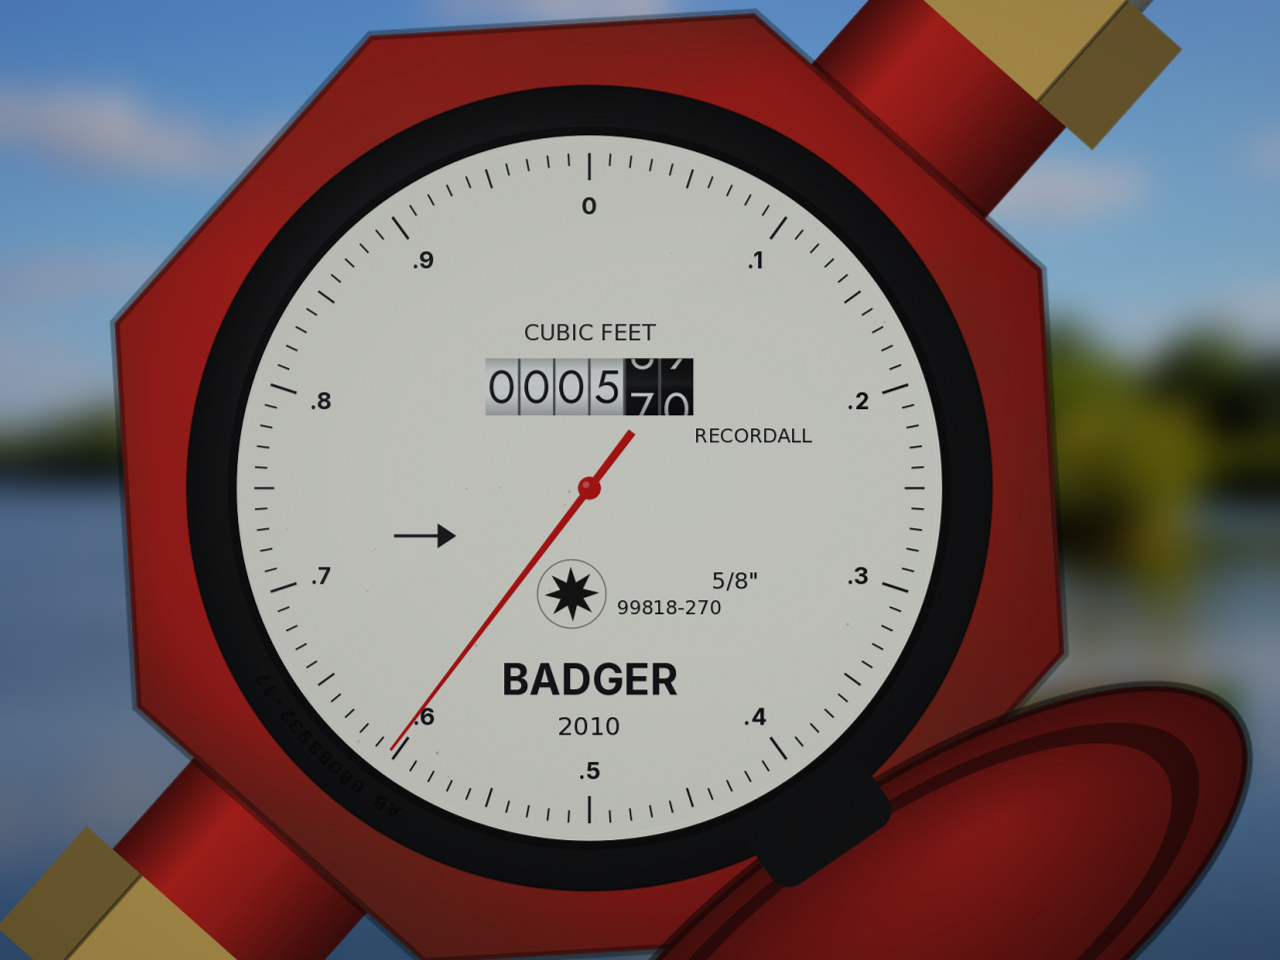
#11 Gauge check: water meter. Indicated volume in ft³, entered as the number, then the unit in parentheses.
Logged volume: 569.60 (ft³)
